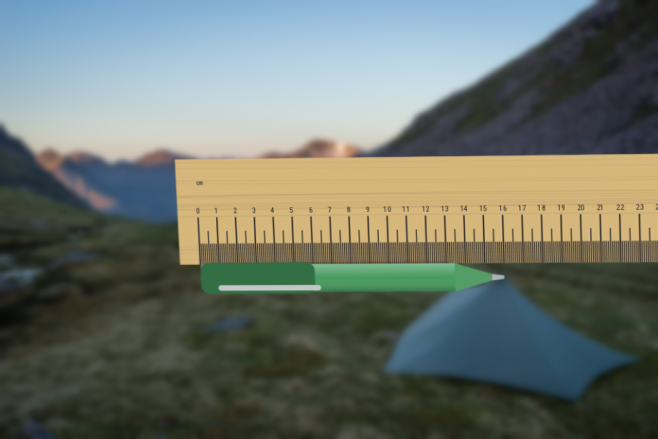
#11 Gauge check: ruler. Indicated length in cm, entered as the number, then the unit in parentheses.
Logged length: 16 (cm)
